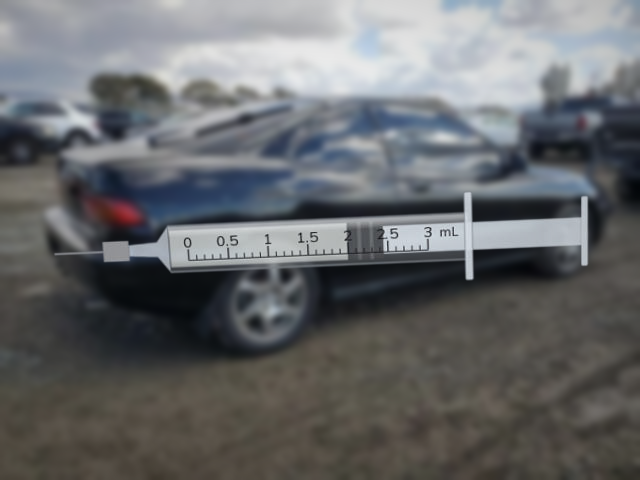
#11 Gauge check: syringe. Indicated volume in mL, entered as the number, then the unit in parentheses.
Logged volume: 2 (mL)
